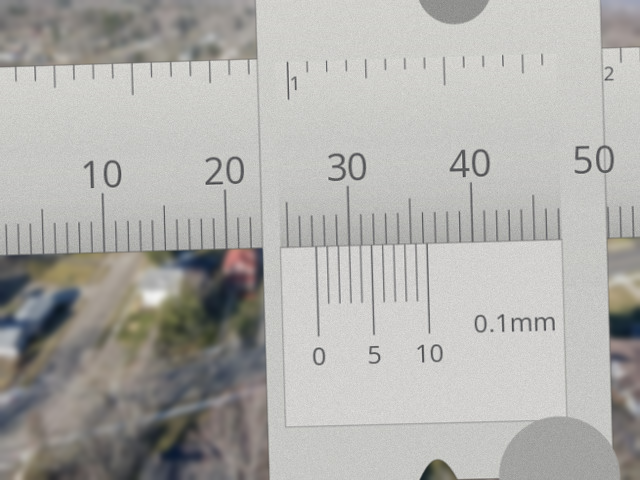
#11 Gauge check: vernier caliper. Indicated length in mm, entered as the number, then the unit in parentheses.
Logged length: 27.3 (mm)
